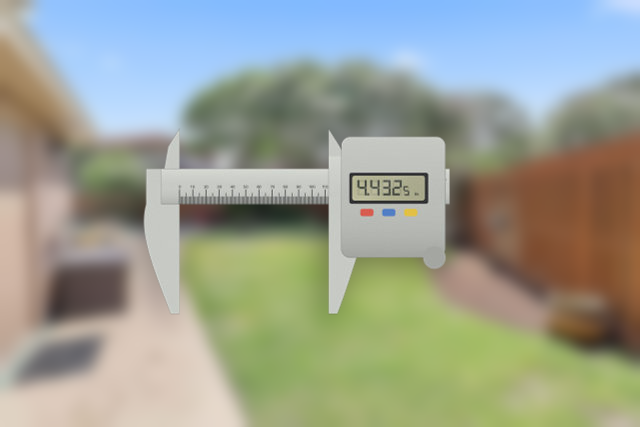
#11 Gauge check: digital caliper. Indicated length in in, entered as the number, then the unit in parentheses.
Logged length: 4.4325 (in)
